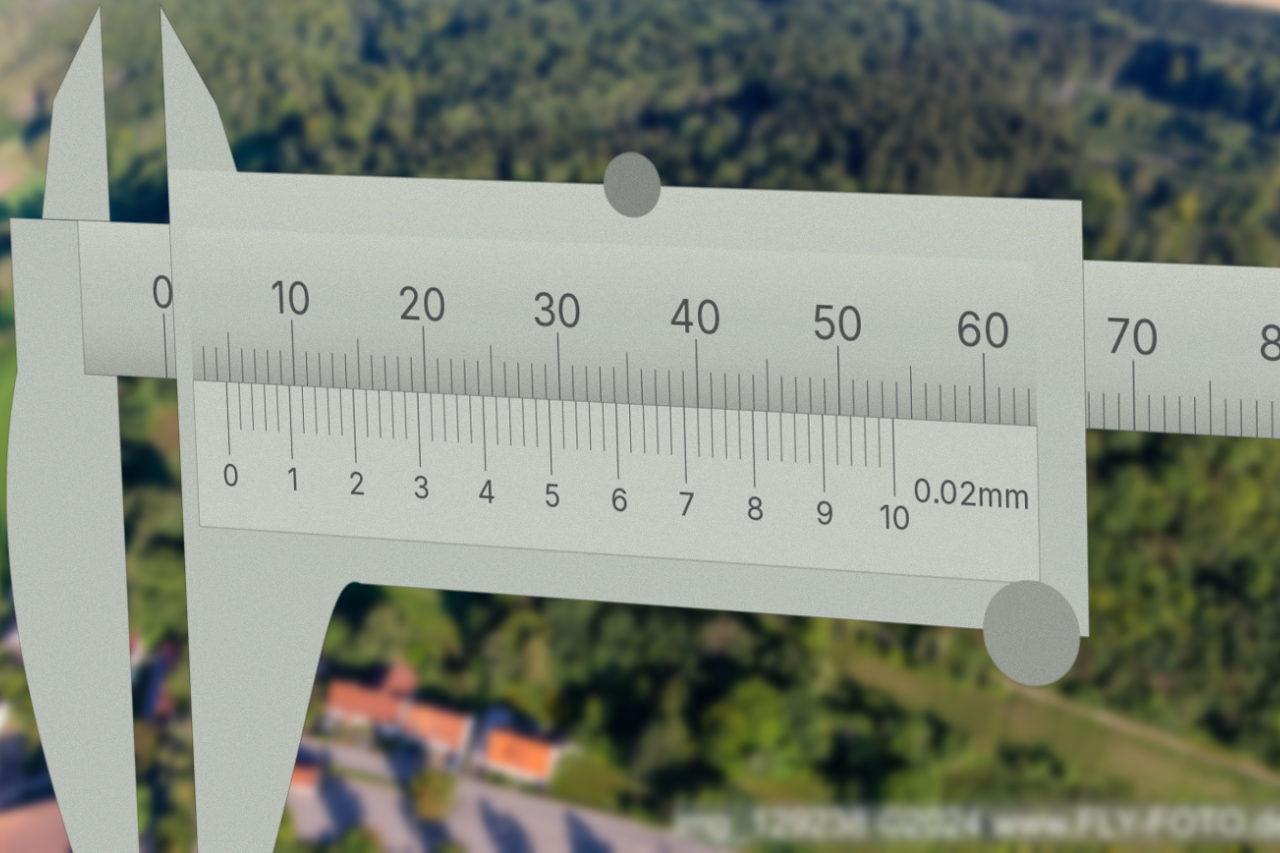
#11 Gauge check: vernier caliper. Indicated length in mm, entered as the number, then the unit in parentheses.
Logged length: 4.7 (mm)
